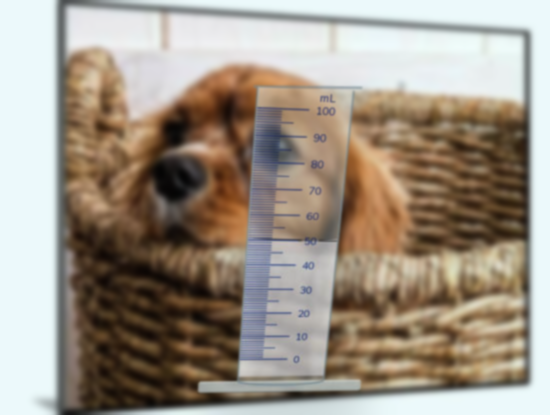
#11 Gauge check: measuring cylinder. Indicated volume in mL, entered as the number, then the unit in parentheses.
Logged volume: 50 (mL)
